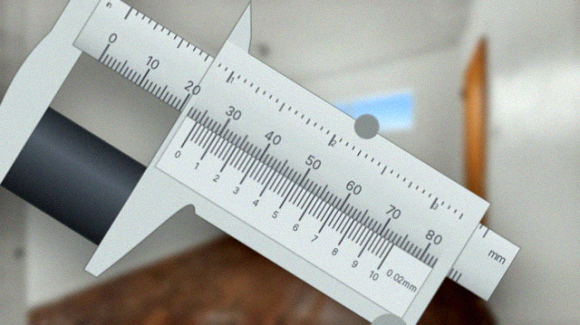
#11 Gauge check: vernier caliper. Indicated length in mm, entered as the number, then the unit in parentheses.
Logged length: 24.5 (mm)
